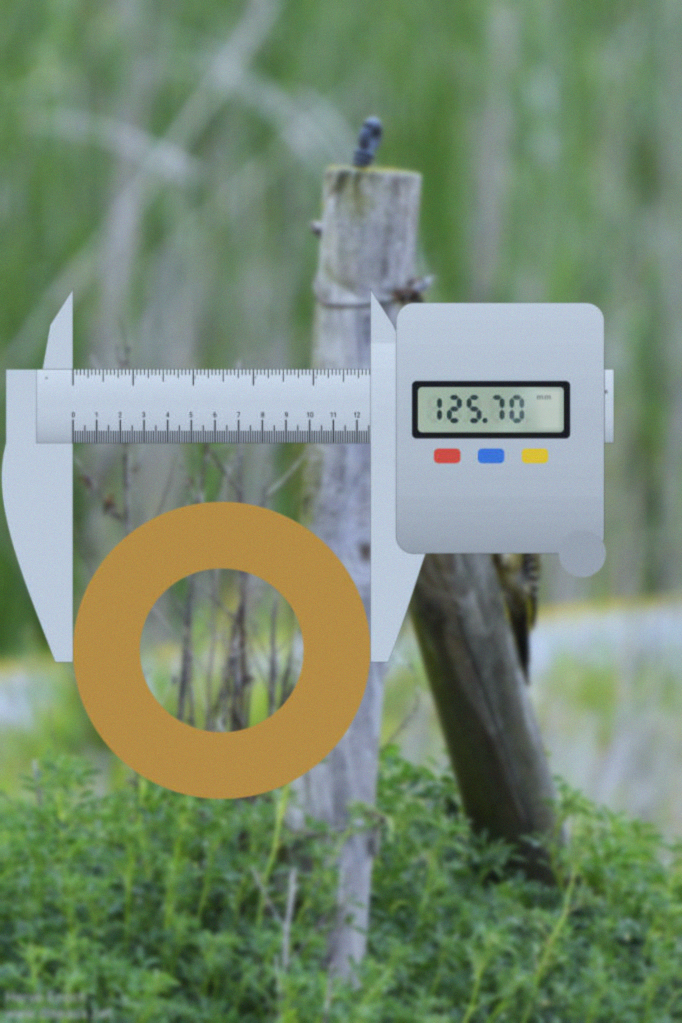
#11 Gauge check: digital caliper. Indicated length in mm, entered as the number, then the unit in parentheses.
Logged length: 125.70 (mm)
